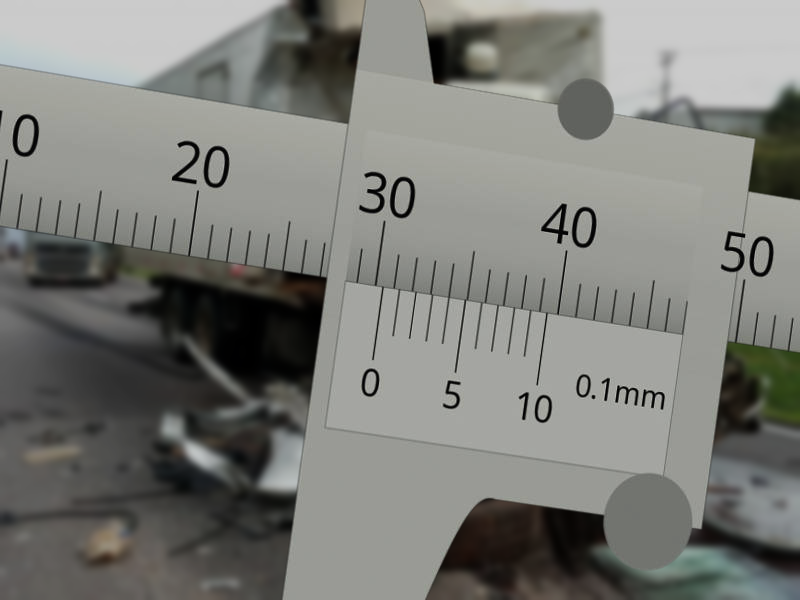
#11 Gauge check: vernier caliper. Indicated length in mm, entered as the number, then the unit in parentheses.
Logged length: 30.4 (mm)
